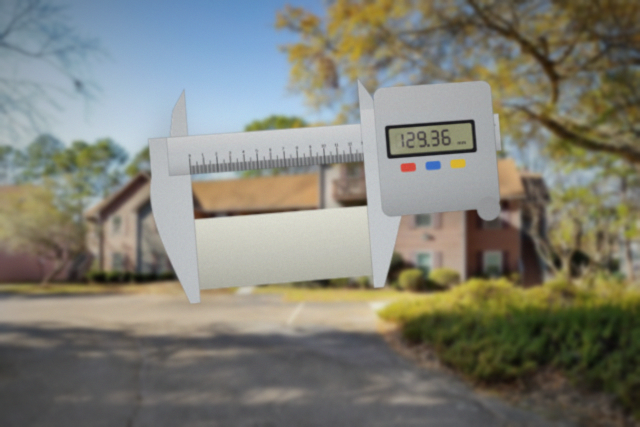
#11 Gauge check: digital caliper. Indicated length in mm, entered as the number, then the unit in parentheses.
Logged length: 129.36 (mm)
